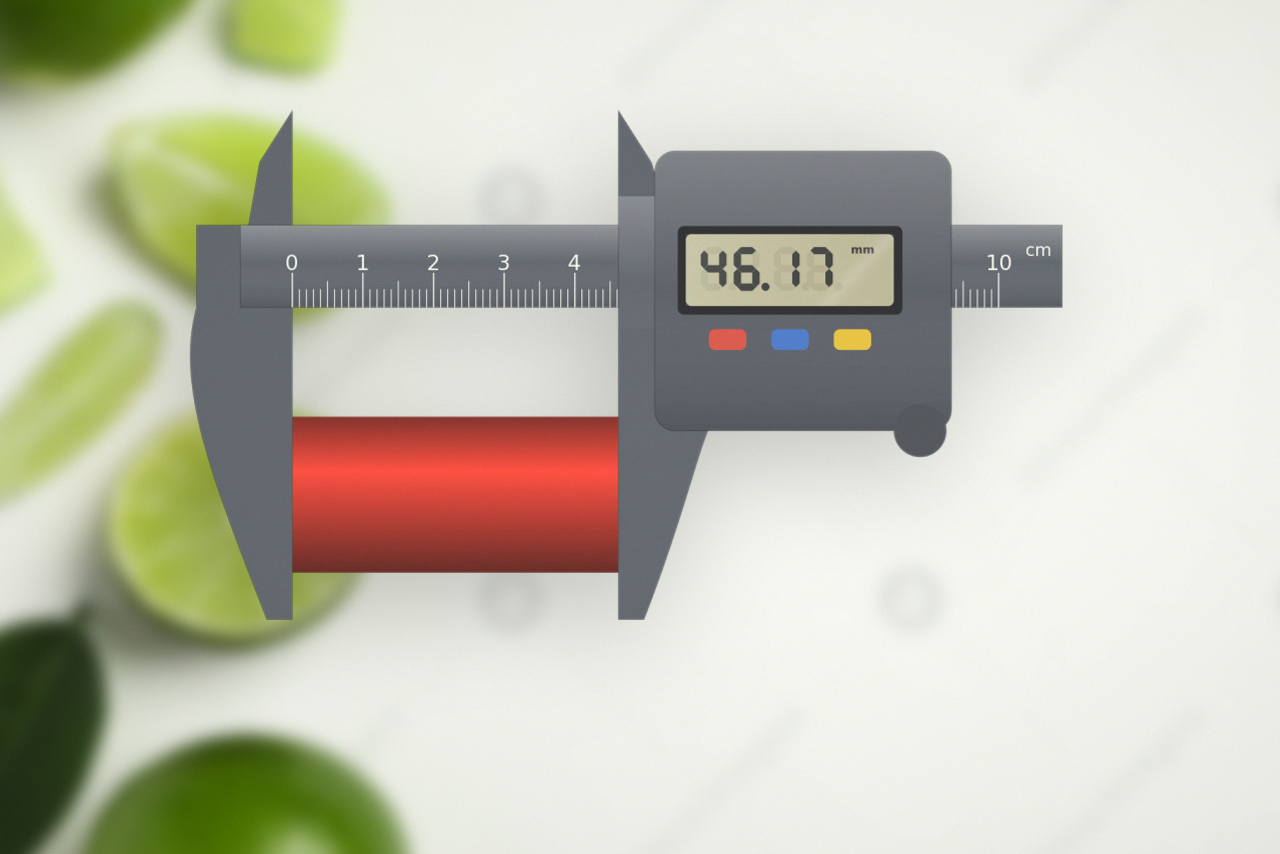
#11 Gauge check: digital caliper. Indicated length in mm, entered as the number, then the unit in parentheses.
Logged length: 46.17 (mm)
